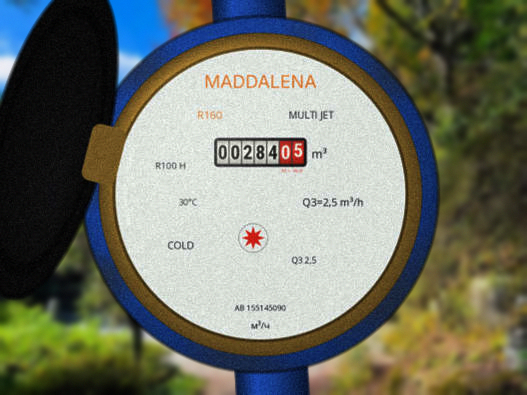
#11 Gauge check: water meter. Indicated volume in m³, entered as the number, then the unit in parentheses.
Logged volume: 284.05 (m³)
